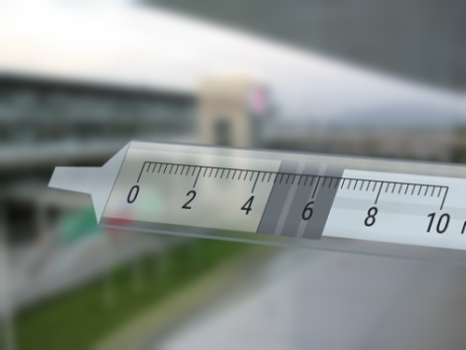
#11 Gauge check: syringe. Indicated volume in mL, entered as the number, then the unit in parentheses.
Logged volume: 4.6 (mL)
